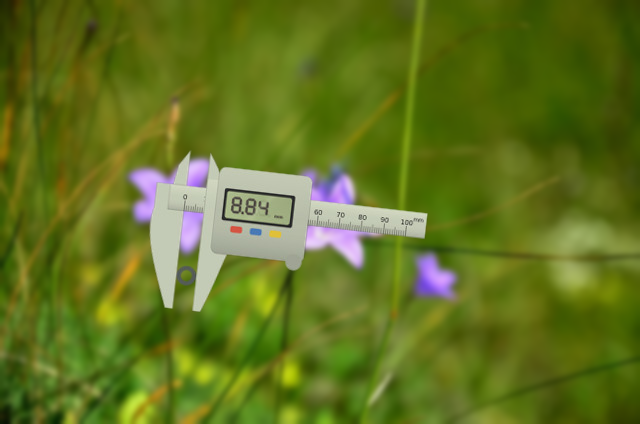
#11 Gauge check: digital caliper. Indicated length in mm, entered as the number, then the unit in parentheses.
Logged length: 8.84 (mm)
